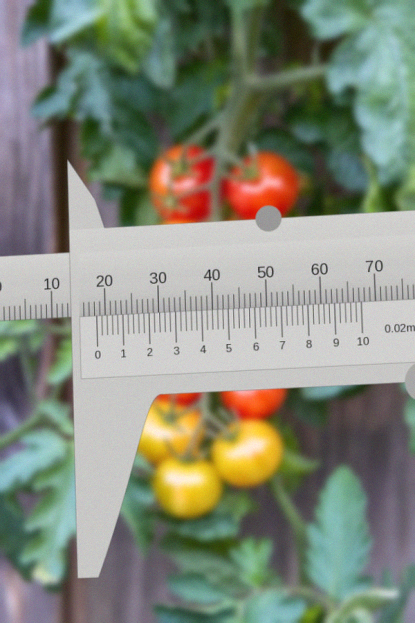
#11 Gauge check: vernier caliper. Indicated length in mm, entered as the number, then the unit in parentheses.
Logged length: 18.4 (mm)
